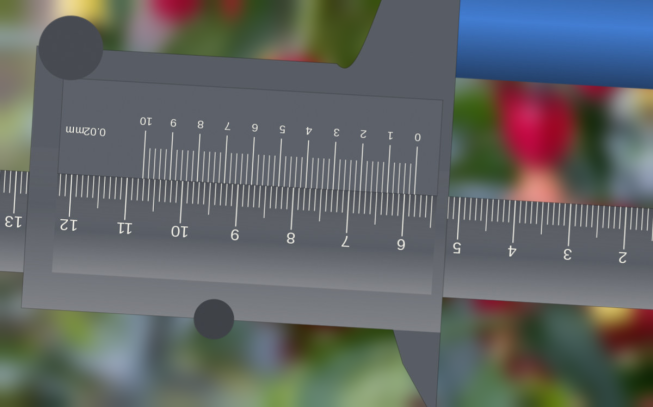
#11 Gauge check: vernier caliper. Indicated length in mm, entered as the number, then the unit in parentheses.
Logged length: 58.2 (mm)
